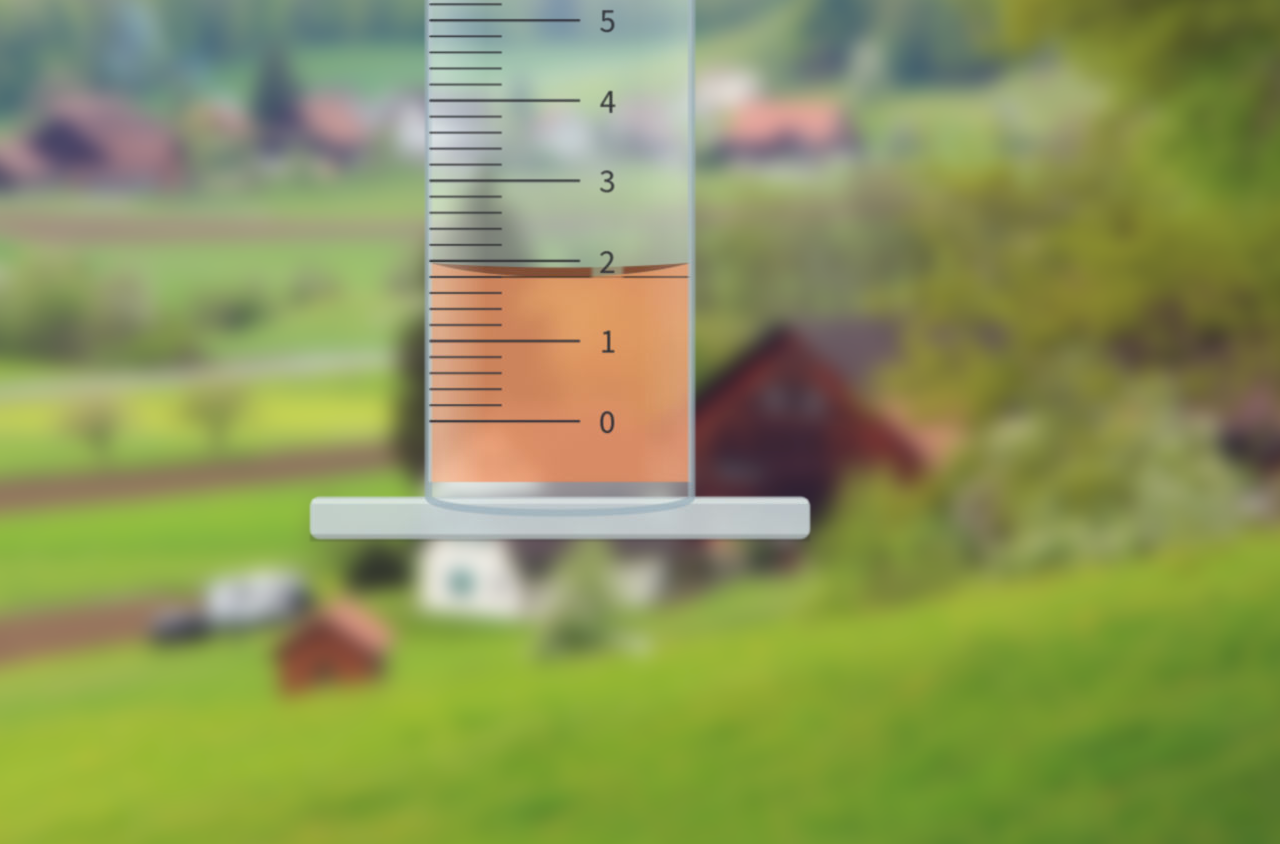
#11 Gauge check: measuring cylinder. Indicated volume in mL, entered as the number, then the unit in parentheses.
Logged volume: 1.8 (mL)
